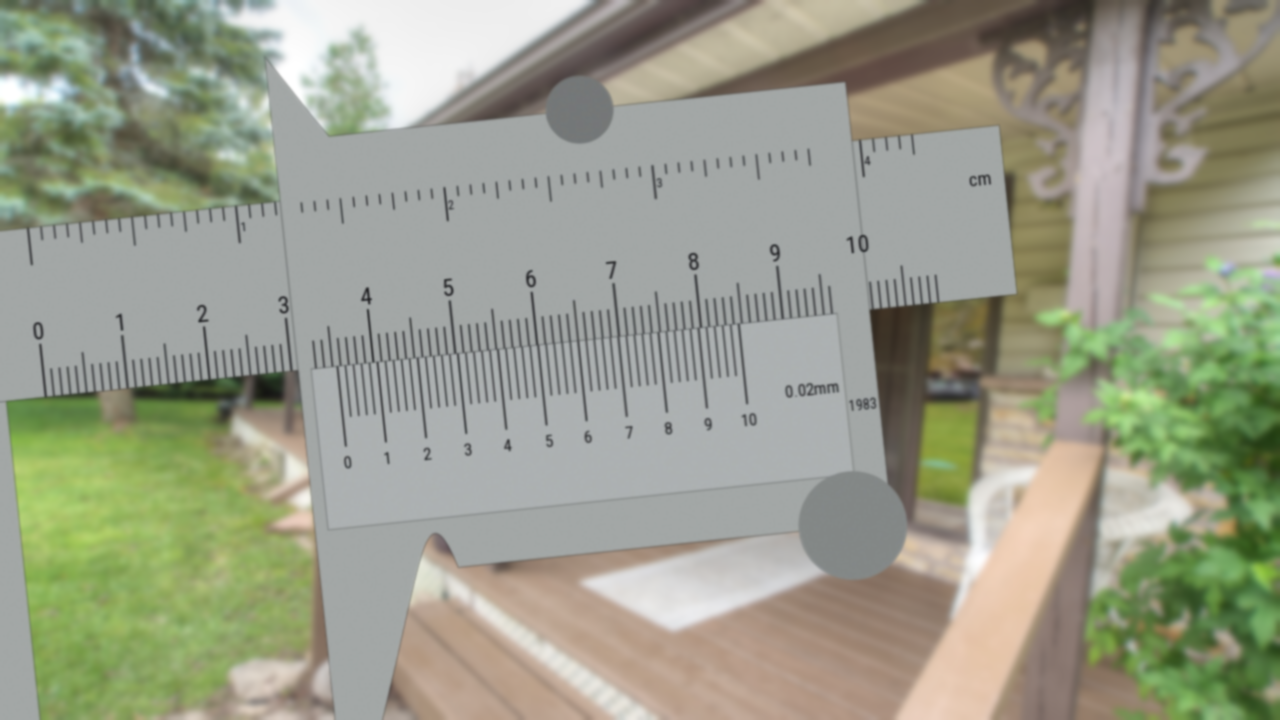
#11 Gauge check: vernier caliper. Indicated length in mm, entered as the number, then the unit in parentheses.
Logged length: 35.6 (mm)
